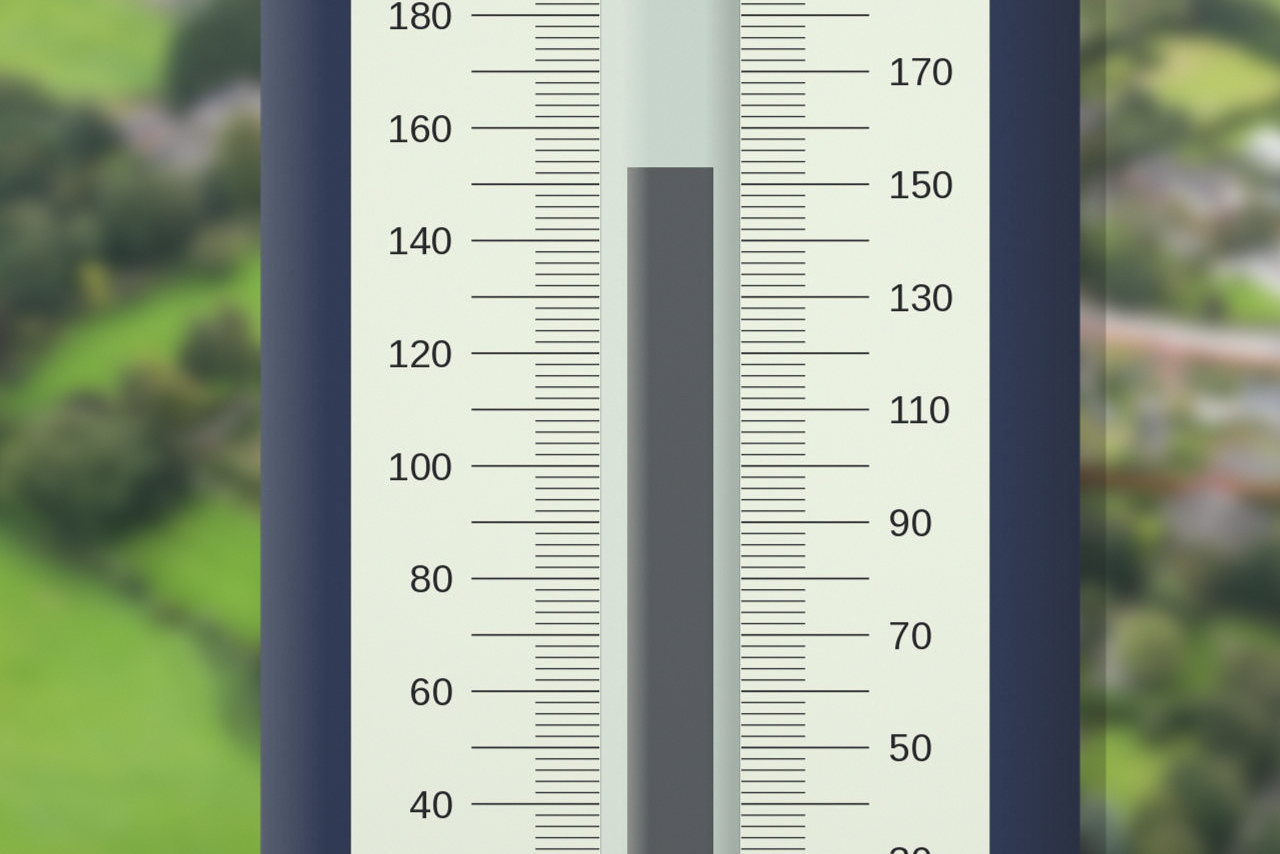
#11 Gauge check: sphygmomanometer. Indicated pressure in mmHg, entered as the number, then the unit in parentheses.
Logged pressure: 153 (mmHg)
